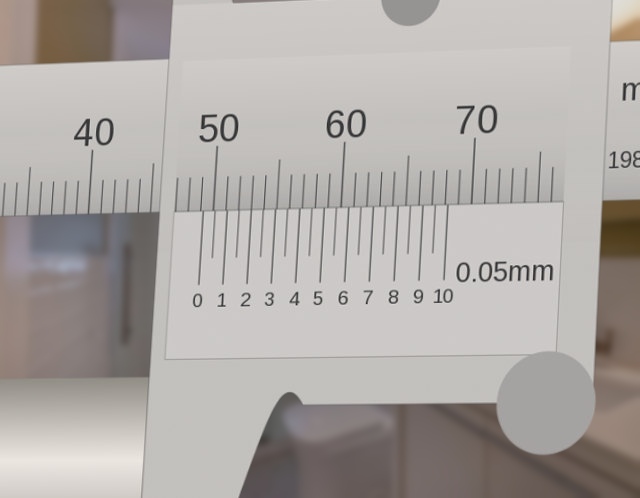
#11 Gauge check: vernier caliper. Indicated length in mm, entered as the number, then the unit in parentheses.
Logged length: 49.2 (mm)
